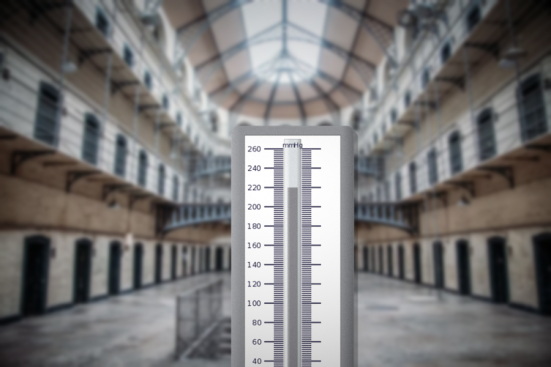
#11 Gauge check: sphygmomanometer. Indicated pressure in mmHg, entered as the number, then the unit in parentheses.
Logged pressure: 220 (mmHg)
